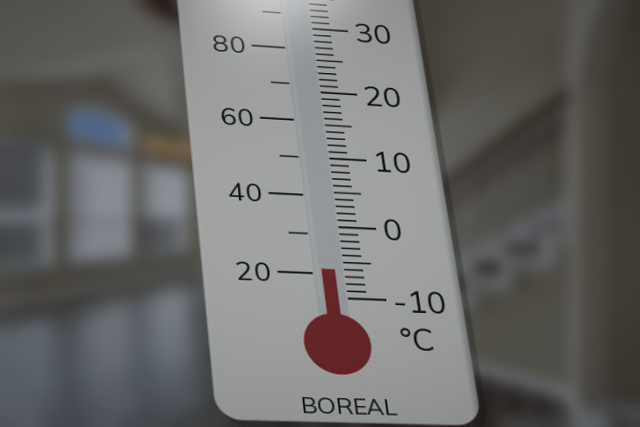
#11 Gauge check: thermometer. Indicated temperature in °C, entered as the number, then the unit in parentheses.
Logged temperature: -6 (°C)
